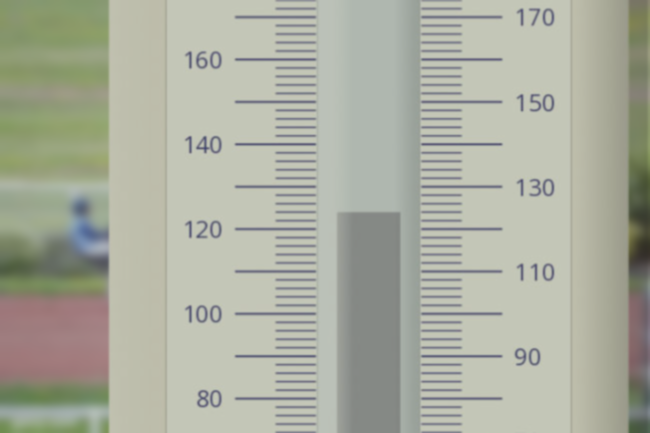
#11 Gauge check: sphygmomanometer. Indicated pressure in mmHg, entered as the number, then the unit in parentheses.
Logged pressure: 124 (mmHg)
